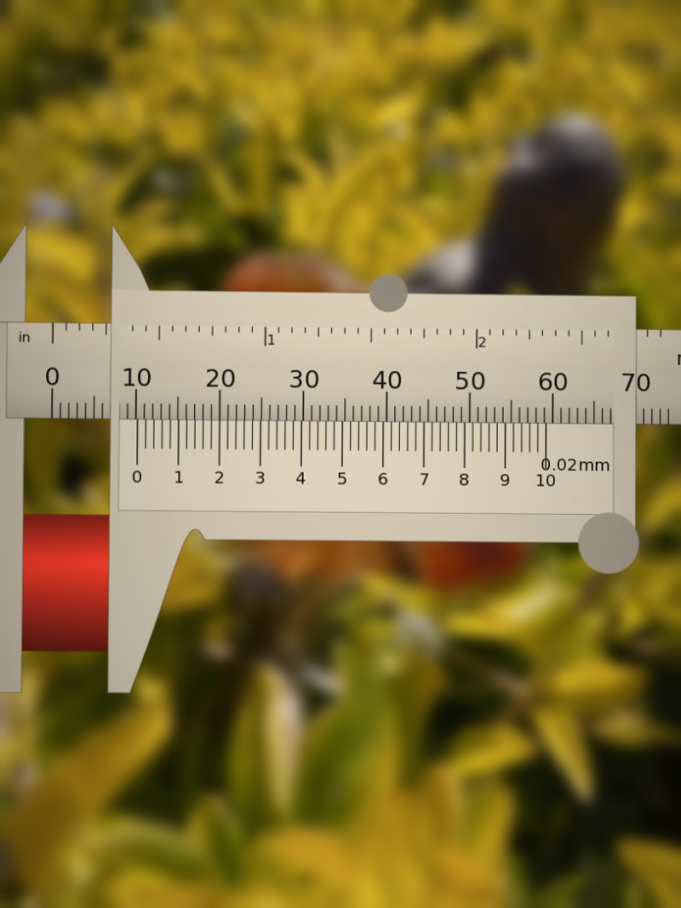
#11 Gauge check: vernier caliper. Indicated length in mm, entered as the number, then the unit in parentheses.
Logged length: 10.2 (mm)
